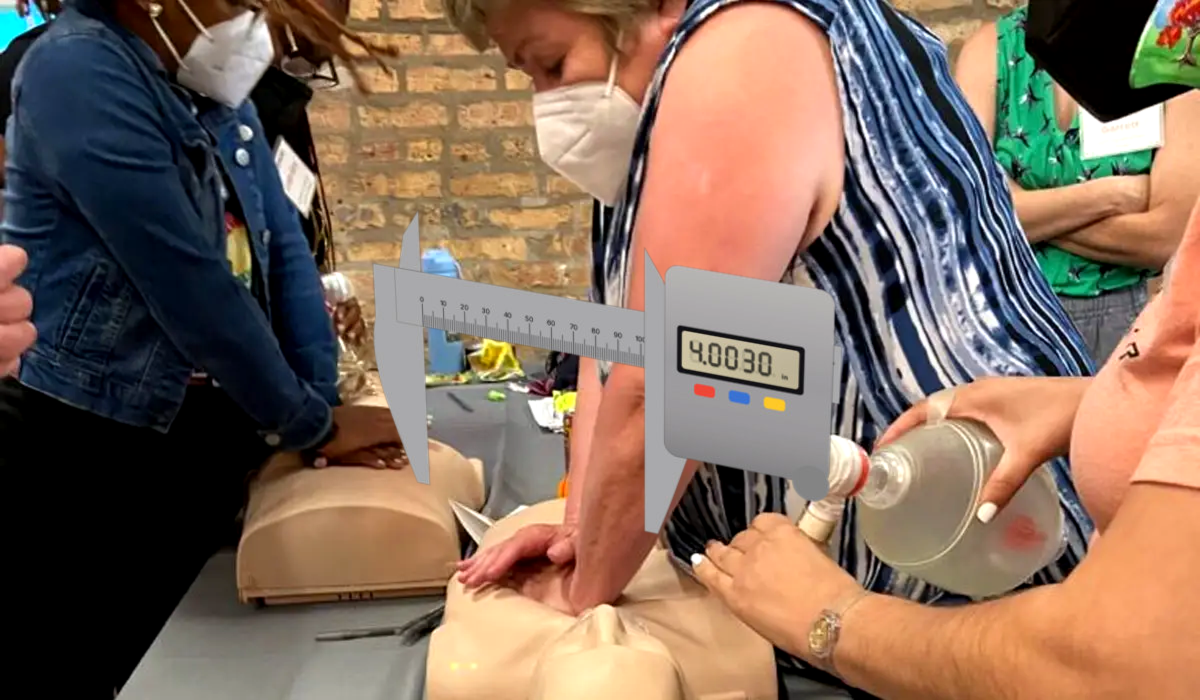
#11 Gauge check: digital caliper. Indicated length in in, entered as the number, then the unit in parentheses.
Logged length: 4.0030 (in)
